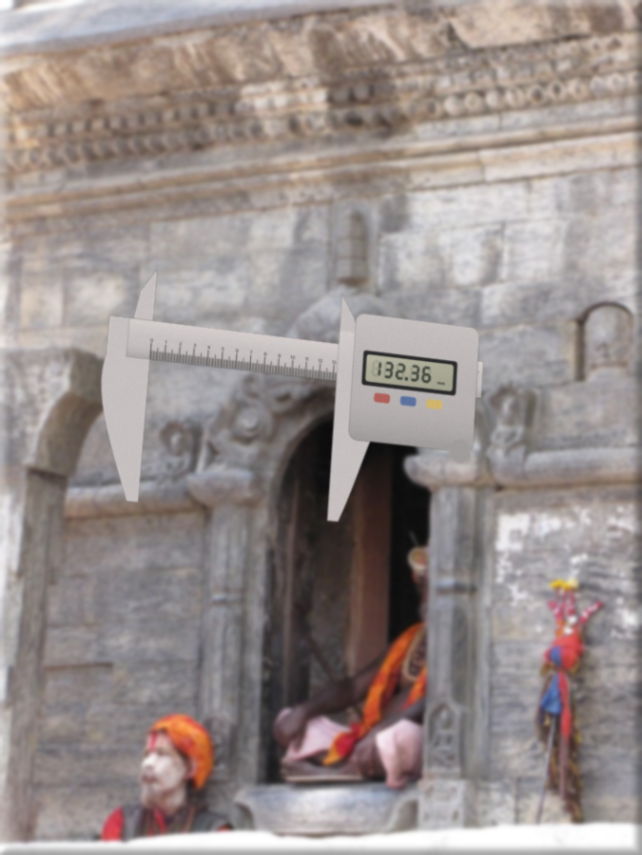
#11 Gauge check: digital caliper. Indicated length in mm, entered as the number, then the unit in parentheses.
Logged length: 132.36 (mm)
